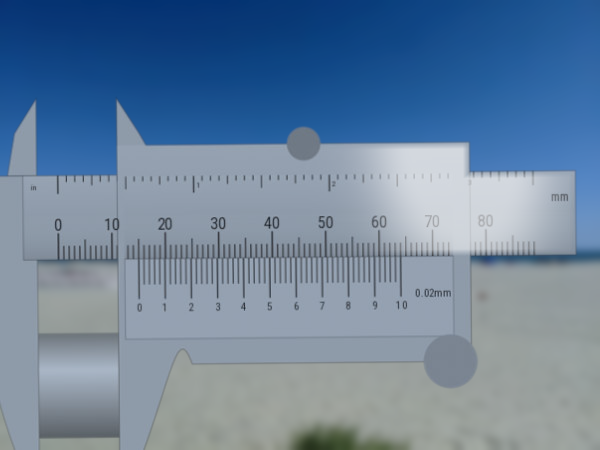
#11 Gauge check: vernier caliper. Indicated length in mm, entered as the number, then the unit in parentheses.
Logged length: 15.0 (mm)
